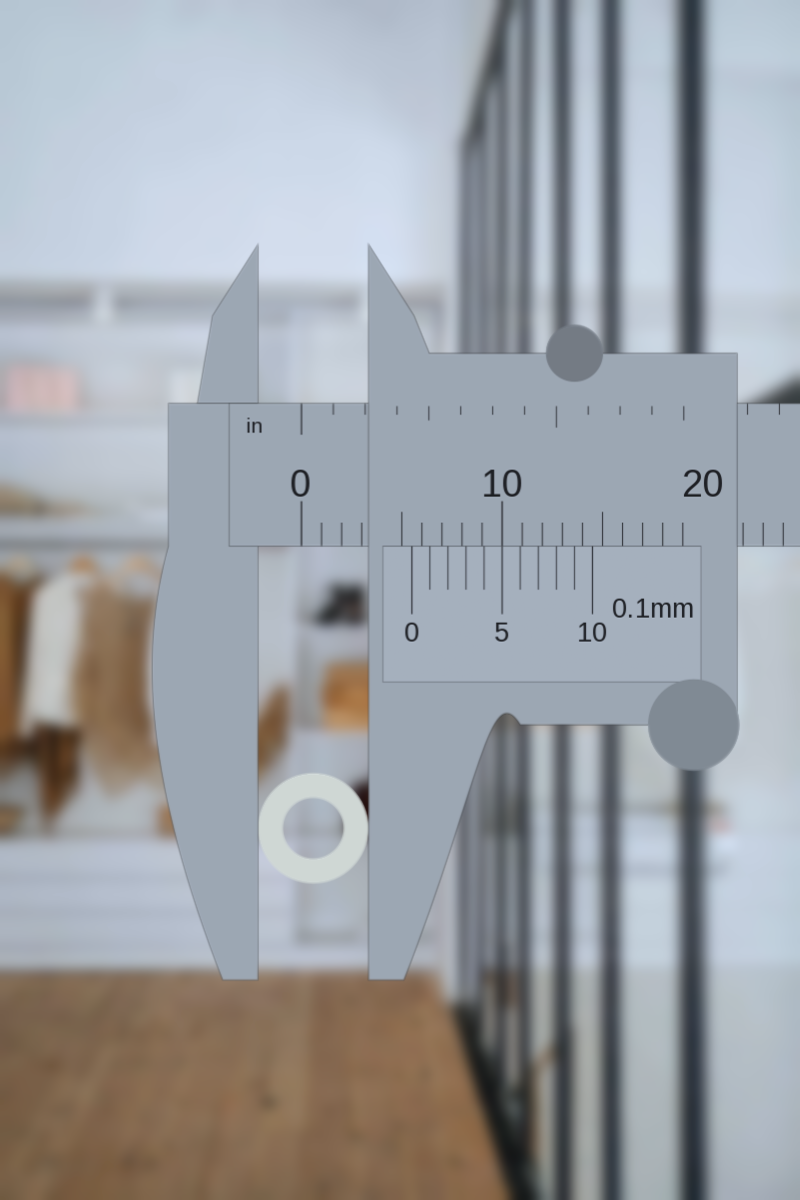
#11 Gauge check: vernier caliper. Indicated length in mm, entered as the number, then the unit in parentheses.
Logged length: 5.5 (mm)
